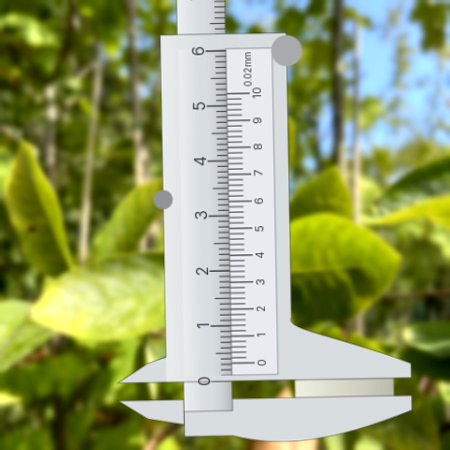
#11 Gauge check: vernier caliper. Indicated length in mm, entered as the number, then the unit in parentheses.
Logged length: 3.2 (mm)
